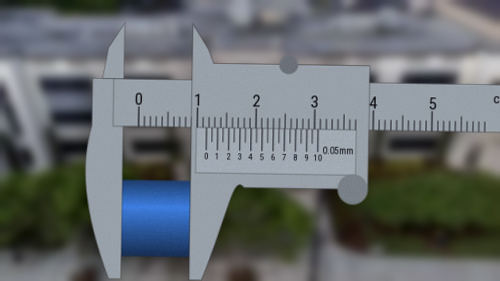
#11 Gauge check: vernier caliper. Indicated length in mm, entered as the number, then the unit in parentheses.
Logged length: 11.6 (mm)
